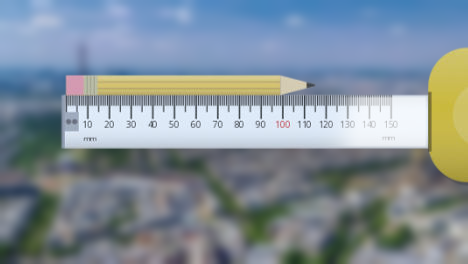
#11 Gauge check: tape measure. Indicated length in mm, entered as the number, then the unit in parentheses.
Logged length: 115 (mm)
